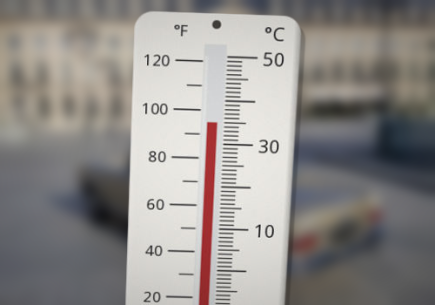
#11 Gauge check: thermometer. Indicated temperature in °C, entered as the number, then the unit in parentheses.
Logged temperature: 35 (°C)
